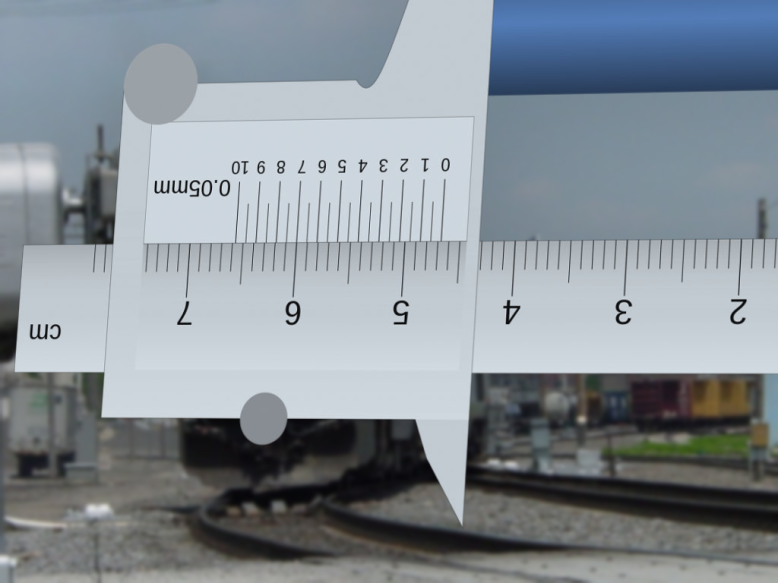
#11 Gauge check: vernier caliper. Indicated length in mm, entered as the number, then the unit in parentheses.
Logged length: 46.7 (mm)
